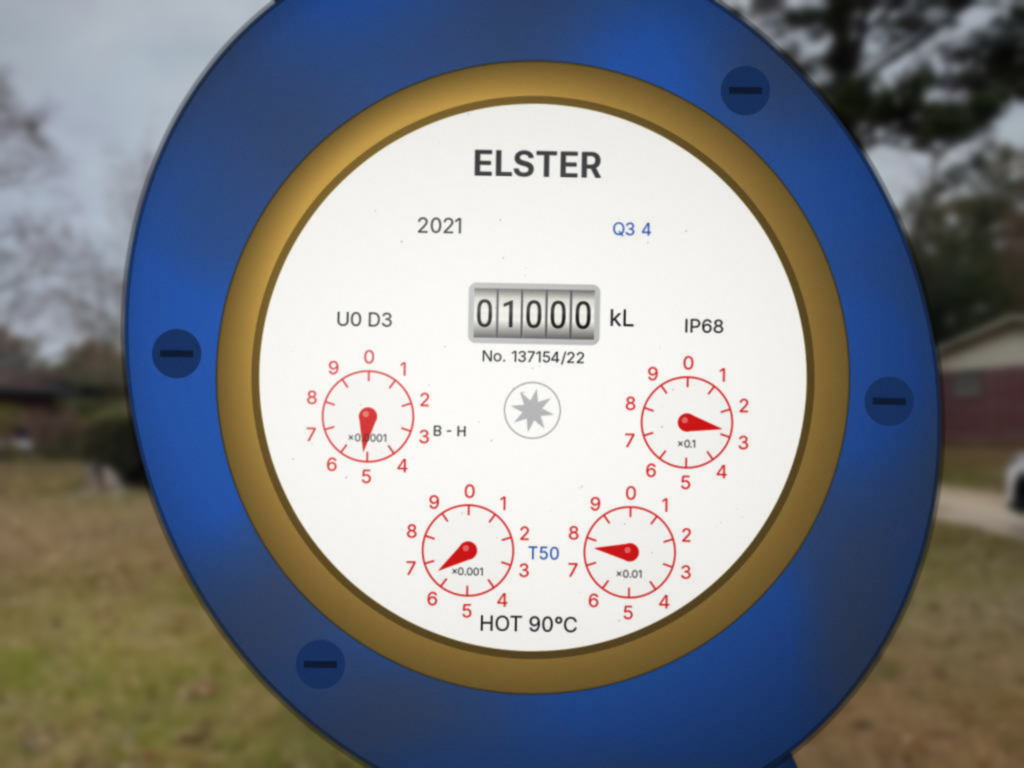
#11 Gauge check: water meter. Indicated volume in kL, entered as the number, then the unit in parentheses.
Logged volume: 1000.2765 (kL)
